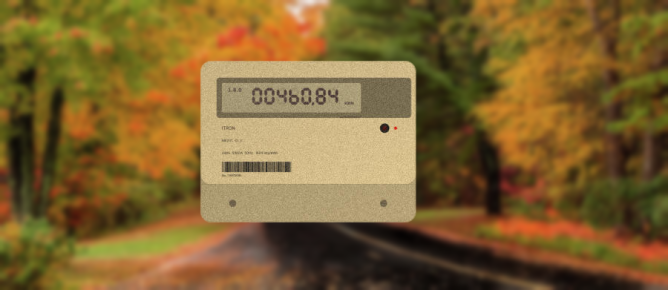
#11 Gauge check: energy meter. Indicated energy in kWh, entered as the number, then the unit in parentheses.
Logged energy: 460.84 (kWh)
